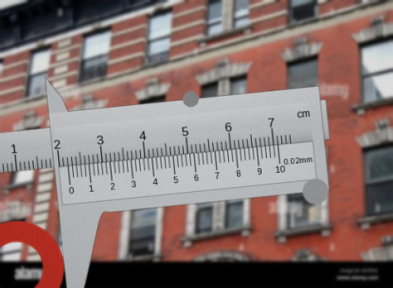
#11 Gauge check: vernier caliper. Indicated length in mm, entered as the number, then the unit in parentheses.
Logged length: 22.0 (mm)
